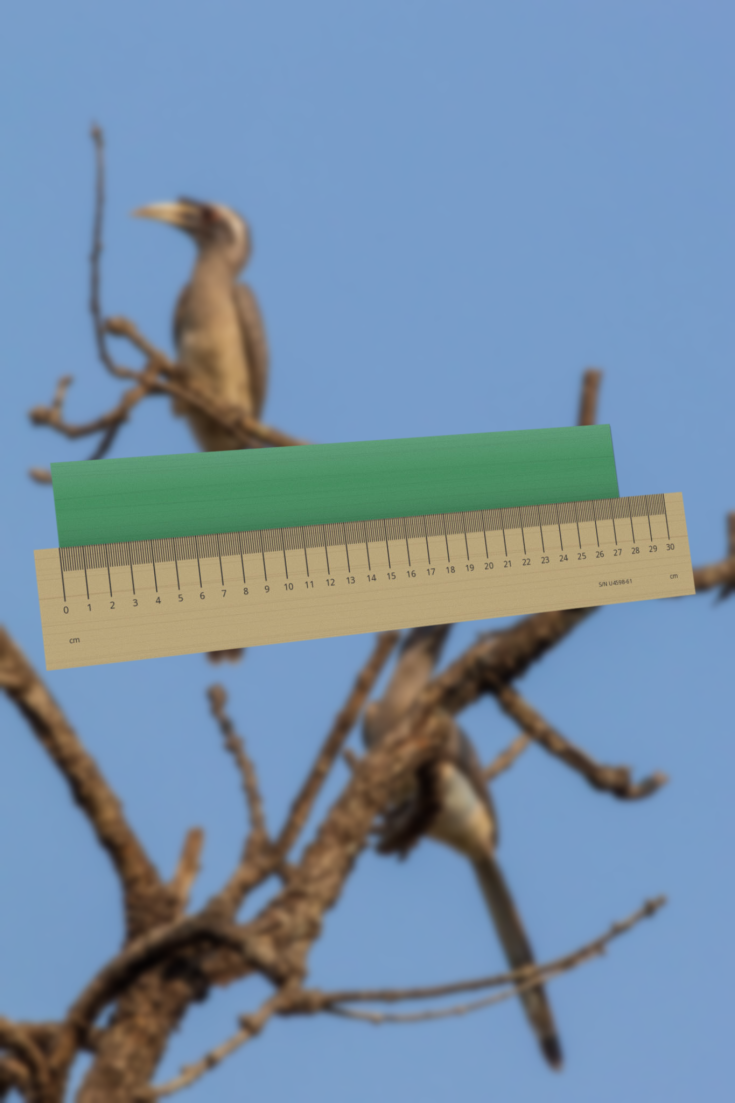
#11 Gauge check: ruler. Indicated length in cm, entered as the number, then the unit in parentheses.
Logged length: 27.5 (cm)
